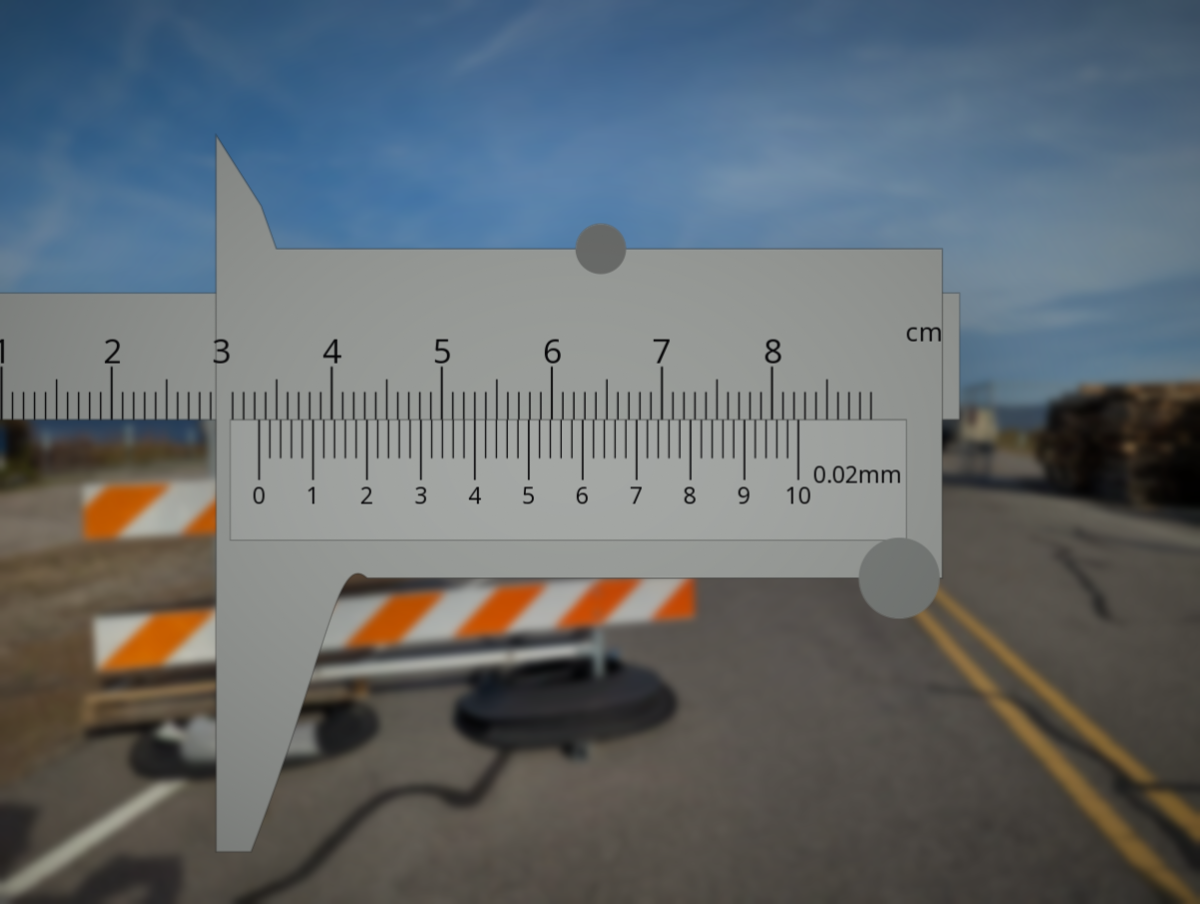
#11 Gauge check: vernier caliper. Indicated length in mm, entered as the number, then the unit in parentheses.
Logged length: 33.4 (mm)
